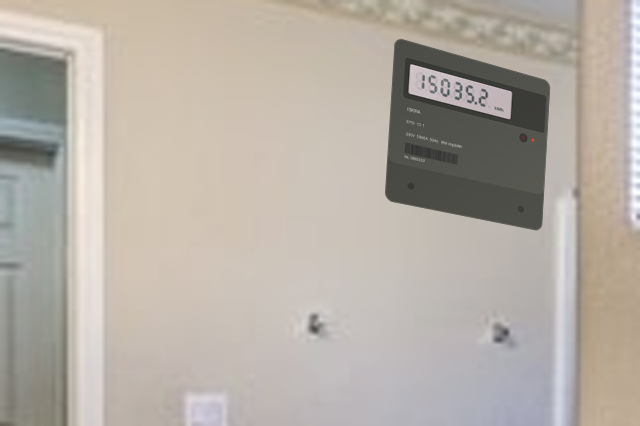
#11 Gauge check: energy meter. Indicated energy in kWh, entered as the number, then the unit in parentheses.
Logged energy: 15035.2 (kWh)
